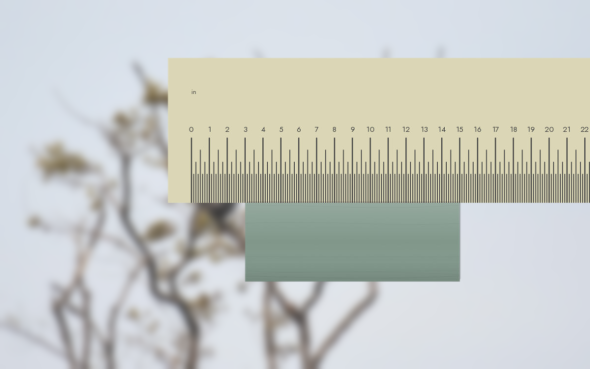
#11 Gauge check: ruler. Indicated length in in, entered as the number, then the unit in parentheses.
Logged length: 12 (in)
